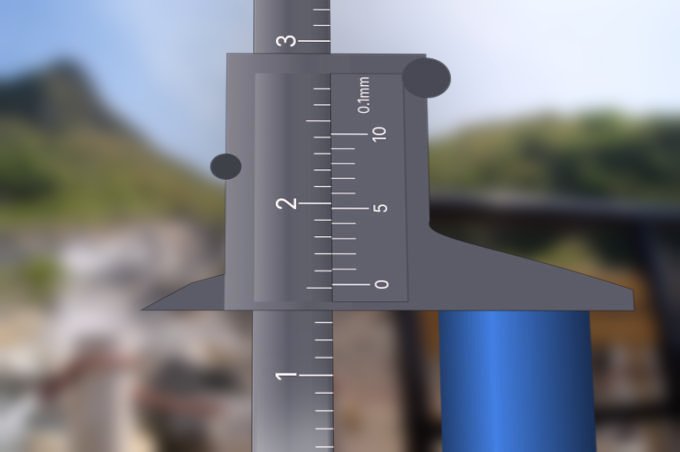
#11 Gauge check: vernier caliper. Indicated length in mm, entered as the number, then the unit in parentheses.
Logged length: 15.2 (mm)
